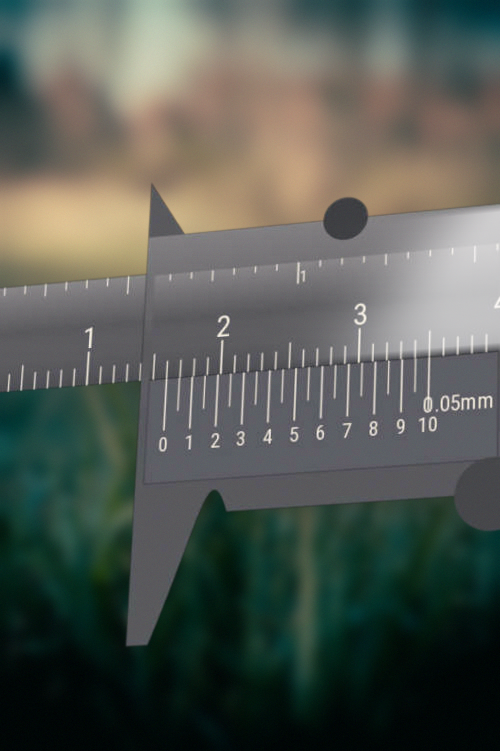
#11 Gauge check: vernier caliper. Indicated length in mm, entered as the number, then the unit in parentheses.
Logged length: 16.0 (mm)
